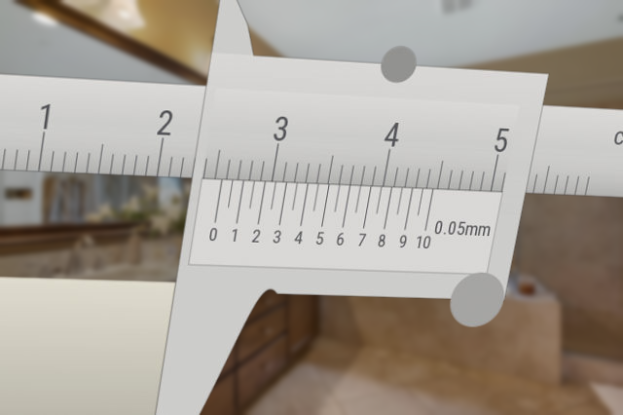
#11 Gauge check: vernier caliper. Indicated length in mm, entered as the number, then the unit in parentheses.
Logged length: 25.6 (mm)
